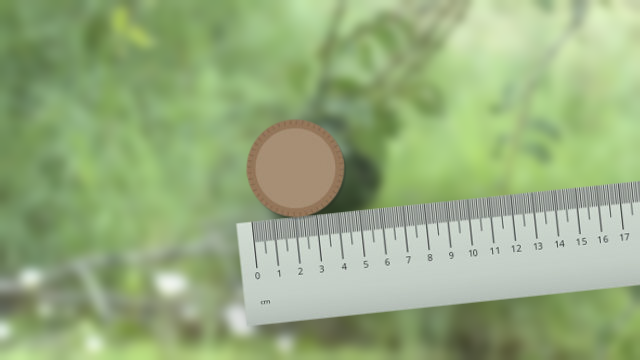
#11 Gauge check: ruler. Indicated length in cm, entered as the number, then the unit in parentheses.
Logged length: 4.5 (cm)
